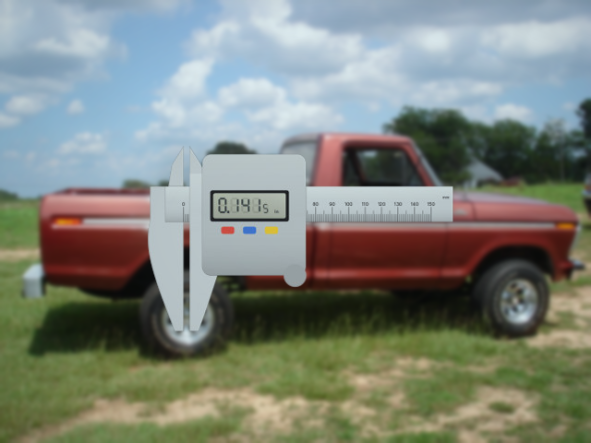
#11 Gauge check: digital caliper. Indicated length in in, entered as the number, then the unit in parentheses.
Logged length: 0.1415 (in)
